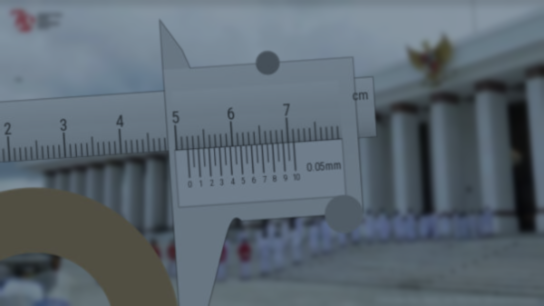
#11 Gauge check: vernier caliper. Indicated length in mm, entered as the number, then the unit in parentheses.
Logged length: 52.0 (mm)
